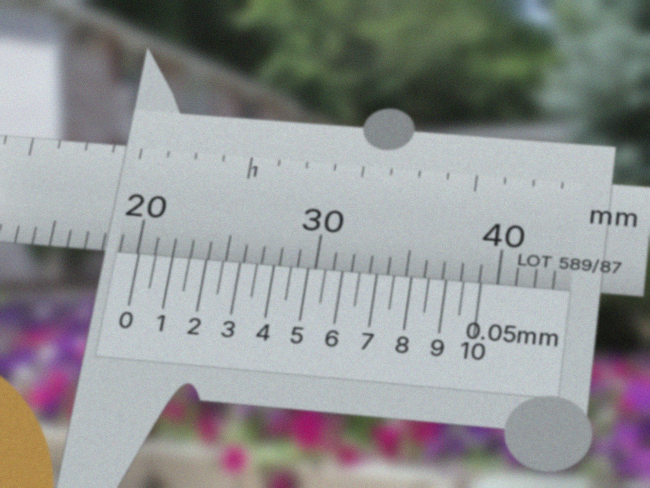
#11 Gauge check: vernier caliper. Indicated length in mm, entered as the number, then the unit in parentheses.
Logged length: 20.1 (mm)
